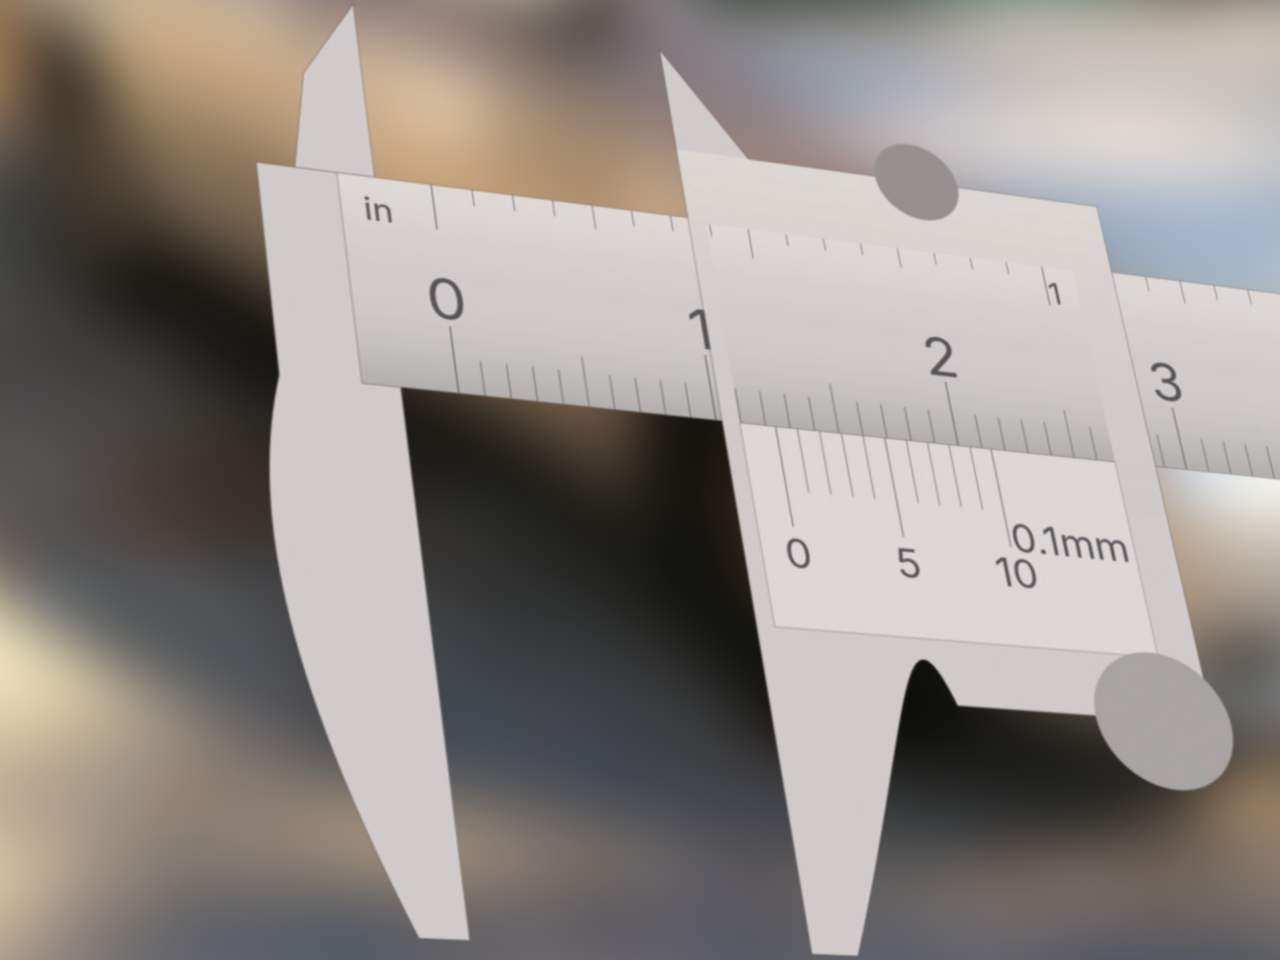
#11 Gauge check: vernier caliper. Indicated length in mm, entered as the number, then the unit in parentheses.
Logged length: 12.4 (mm)
